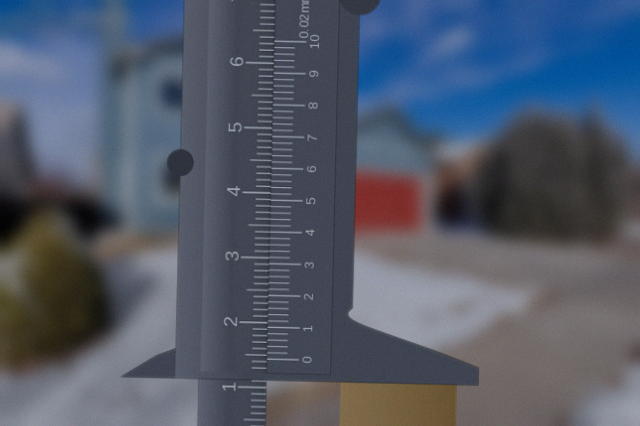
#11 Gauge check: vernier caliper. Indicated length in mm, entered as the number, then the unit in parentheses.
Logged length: 14.4 (mm)
